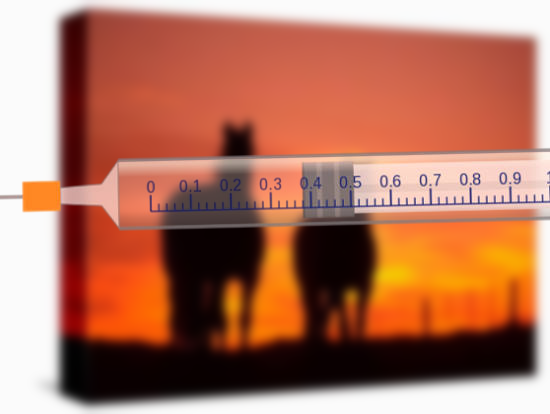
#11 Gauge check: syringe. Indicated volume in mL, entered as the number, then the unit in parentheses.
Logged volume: 0.38 (mL)
